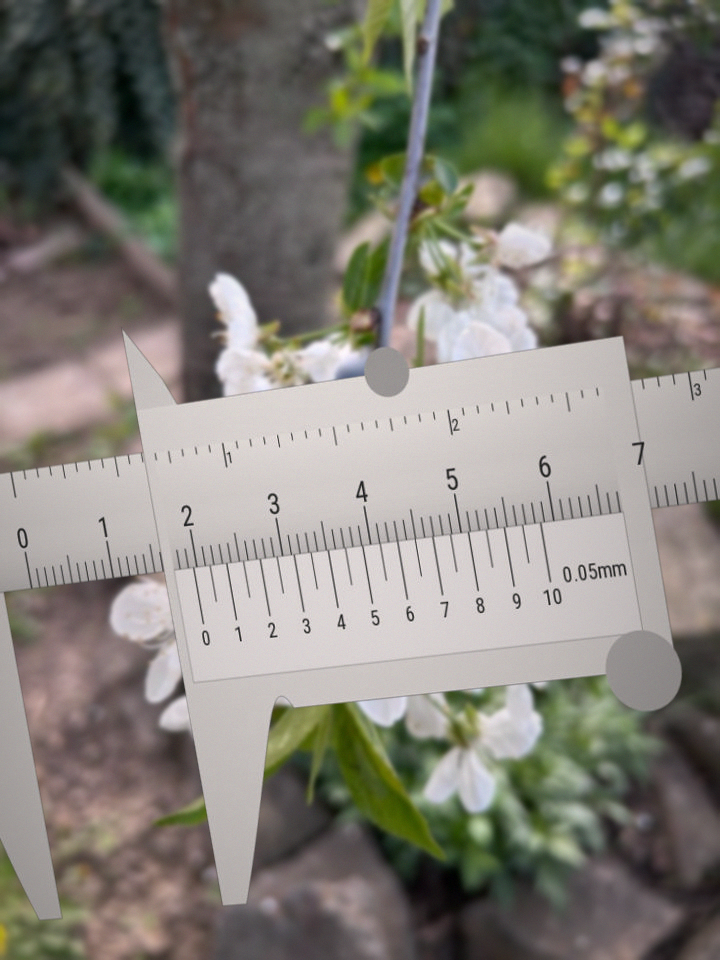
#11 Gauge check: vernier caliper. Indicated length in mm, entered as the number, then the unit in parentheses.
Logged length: 19.6 (mm)
